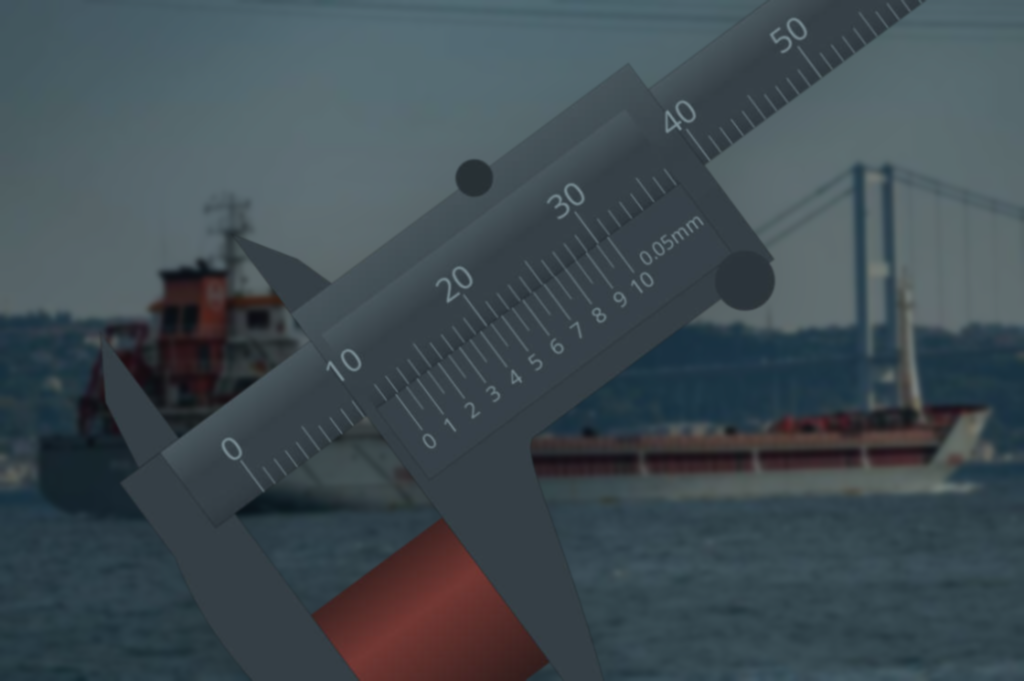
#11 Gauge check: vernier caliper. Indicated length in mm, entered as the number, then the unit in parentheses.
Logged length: 11.8 (mm)
